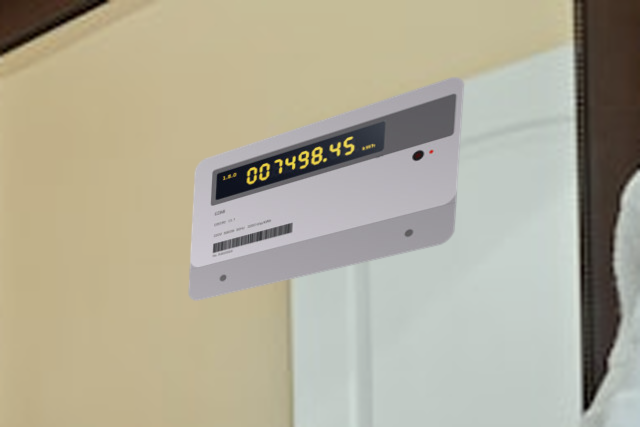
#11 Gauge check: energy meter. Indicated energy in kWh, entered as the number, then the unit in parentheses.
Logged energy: 7498.45 (kWh)
